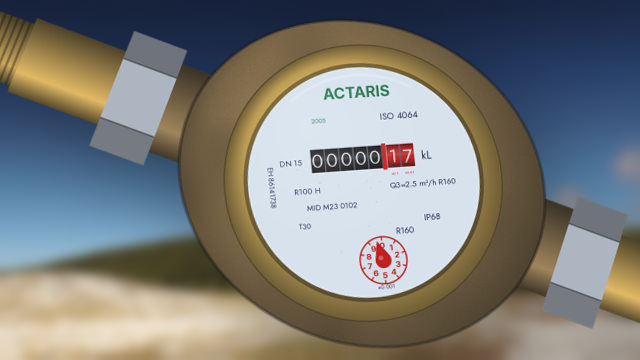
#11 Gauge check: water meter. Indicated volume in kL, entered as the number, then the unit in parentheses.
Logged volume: 0.169 (kL)
